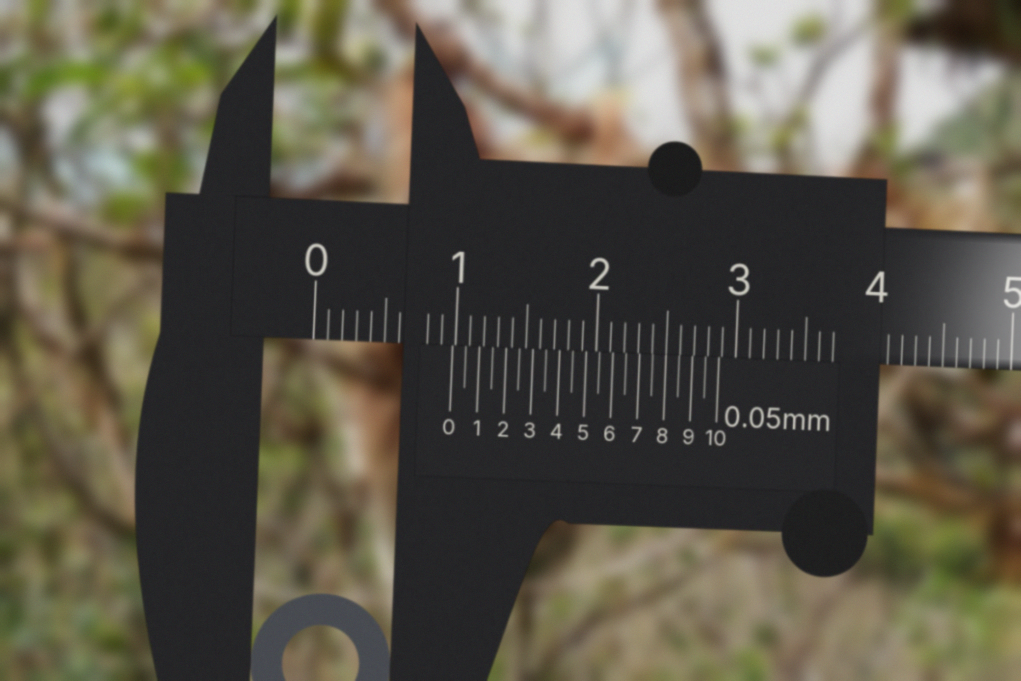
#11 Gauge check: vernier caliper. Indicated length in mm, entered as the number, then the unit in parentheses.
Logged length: 9.8 (mm)
